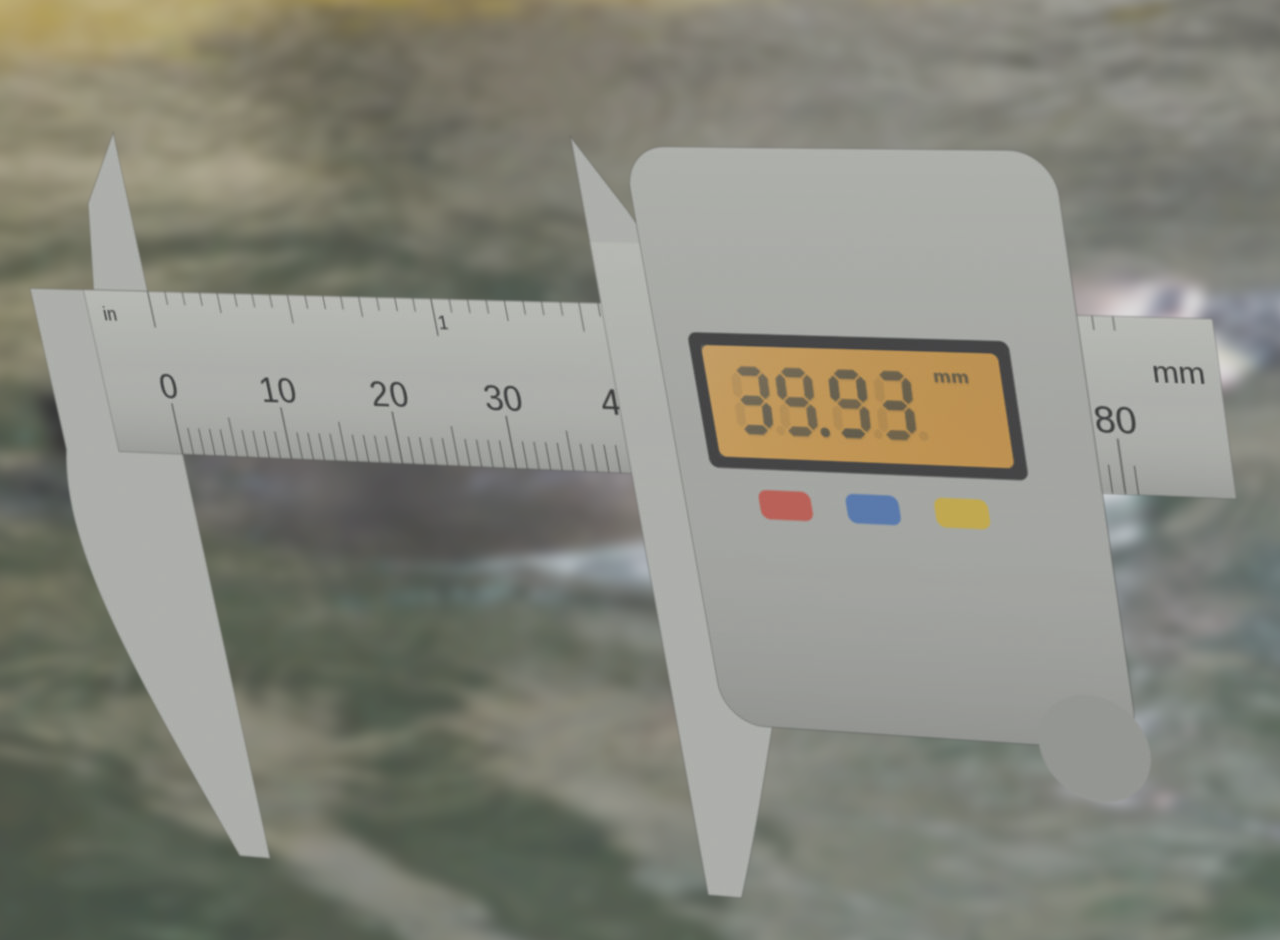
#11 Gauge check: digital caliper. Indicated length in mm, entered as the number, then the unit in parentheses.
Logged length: 39.93 (mm)
